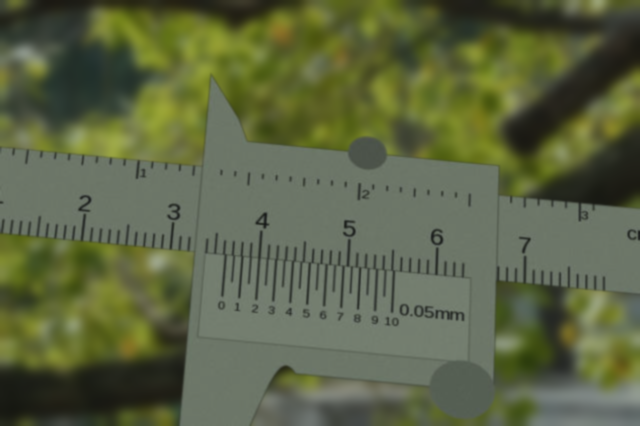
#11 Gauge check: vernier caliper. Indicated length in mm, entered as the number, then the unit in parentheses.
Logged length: 36.2 (mm)
